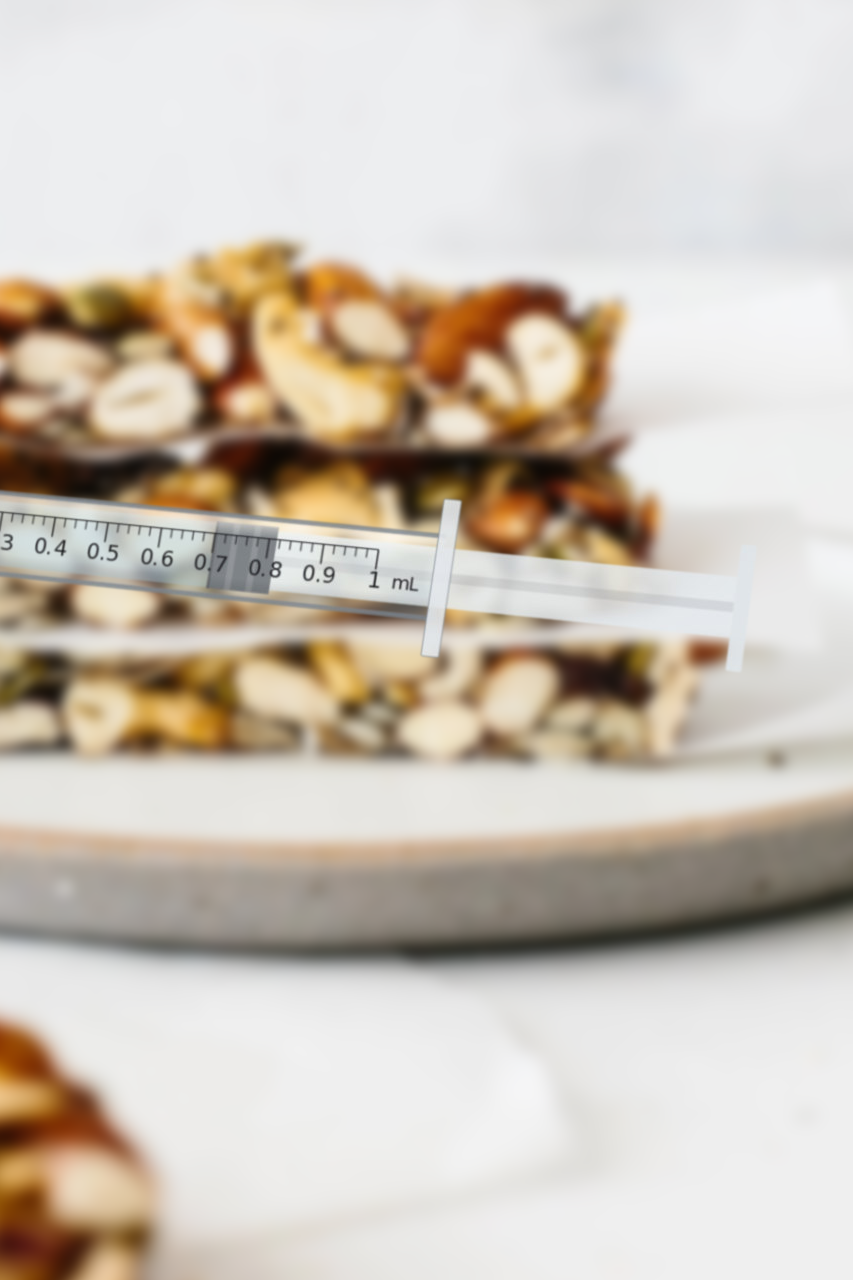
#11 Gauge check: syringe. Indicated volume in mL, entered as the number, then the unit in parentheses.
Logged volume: 0.7 (mL)
